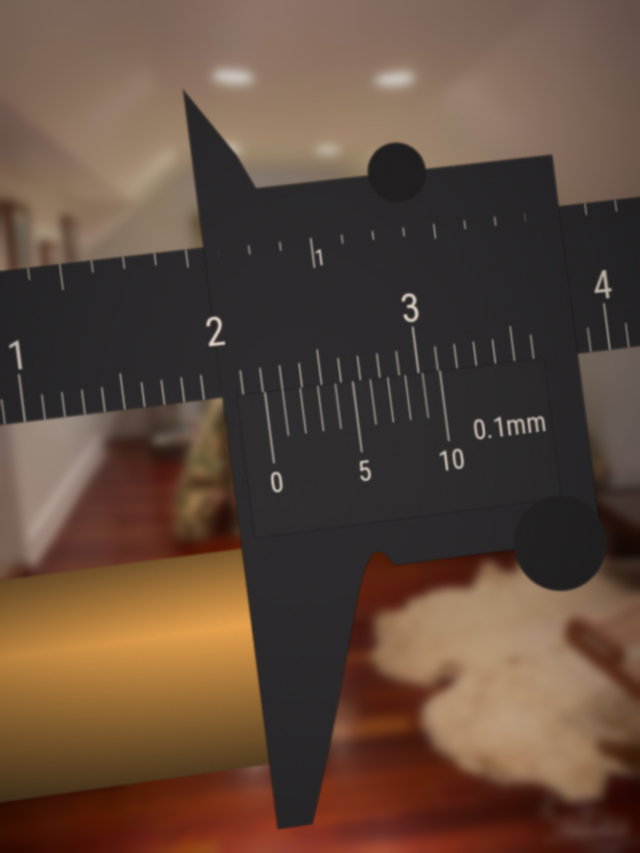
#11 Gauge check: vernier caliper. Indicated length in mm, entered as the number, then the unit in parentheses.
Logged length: 22.1 (mm)
